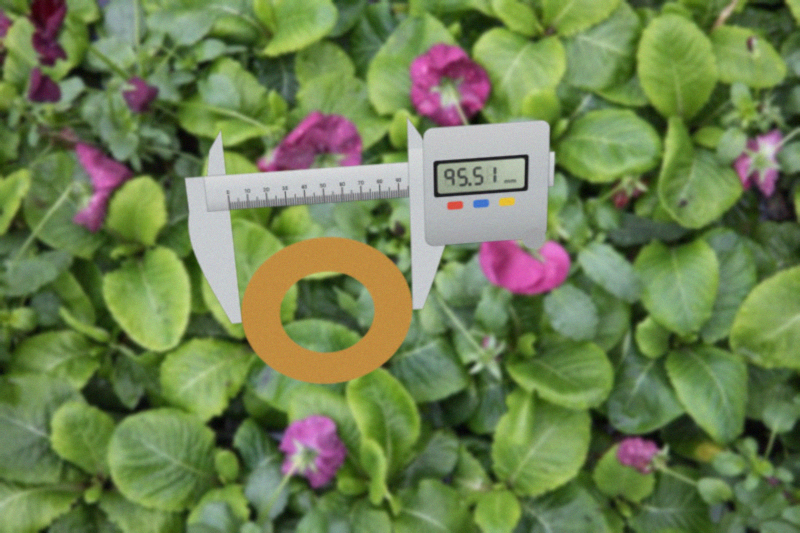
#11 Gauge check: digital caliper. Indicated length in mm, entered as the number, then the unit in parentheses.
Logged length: 95.51 (mm)
